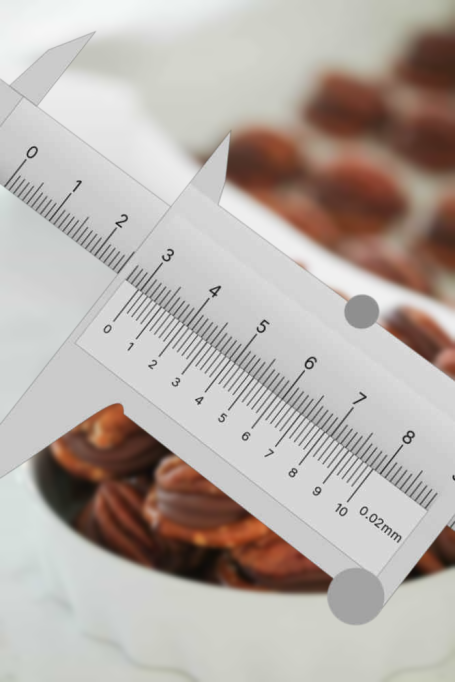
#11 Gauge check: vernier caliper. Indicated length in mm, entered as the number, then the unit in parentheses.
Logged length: 29.6 (mm)
